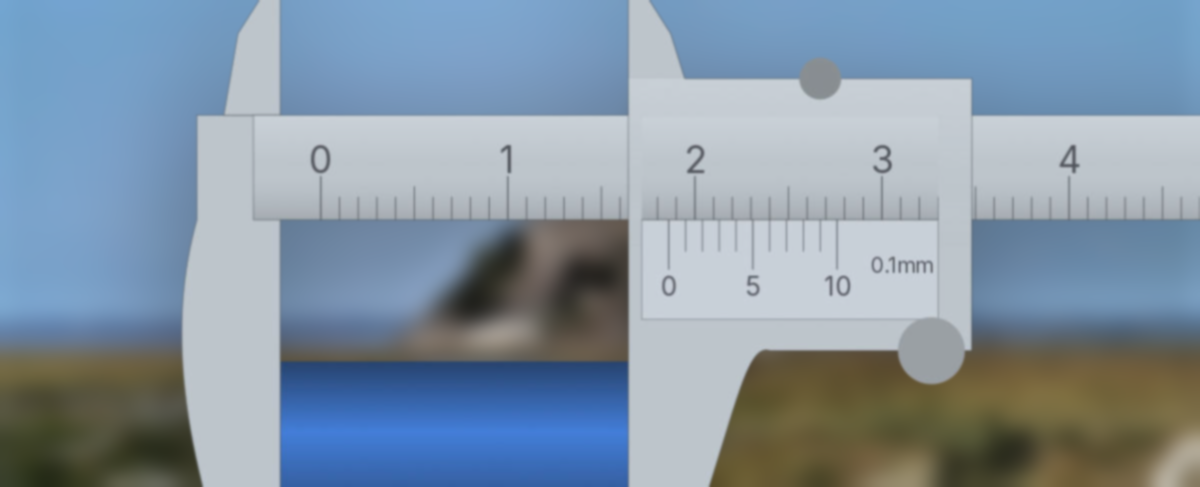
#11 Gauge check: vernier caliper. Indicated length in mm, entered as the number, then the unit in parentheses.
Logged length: 18.6 (mm)
